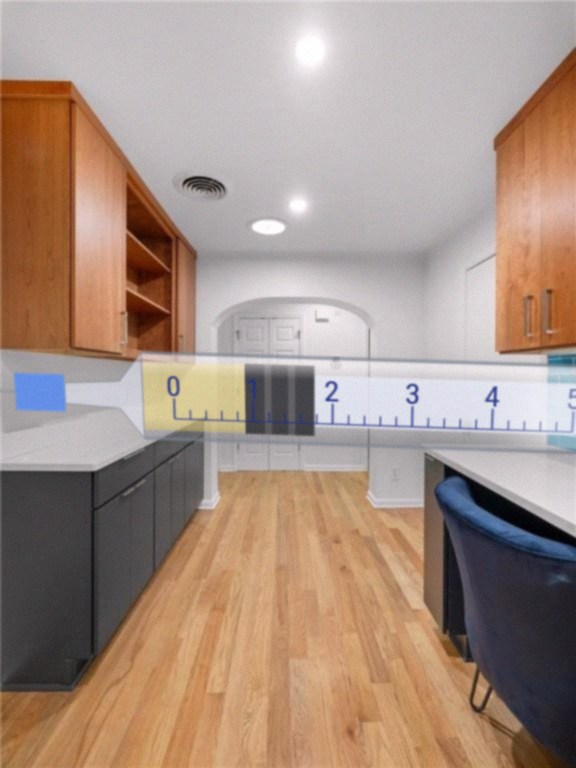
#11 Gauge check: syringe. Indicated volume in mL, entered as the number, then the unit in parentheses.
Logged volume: 0.9 (mL)
